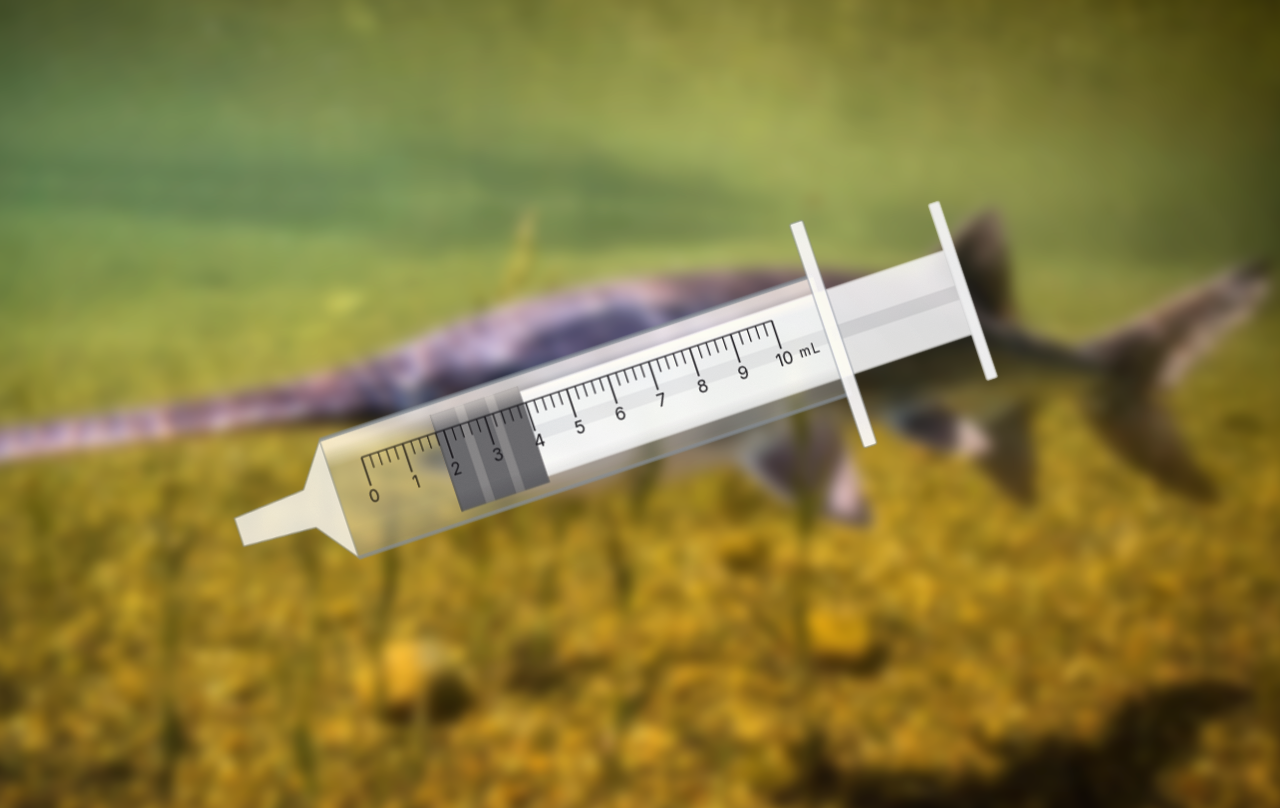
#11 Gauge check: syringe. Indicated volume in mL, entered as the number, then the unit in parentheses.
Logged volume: 1.8 (mL)
